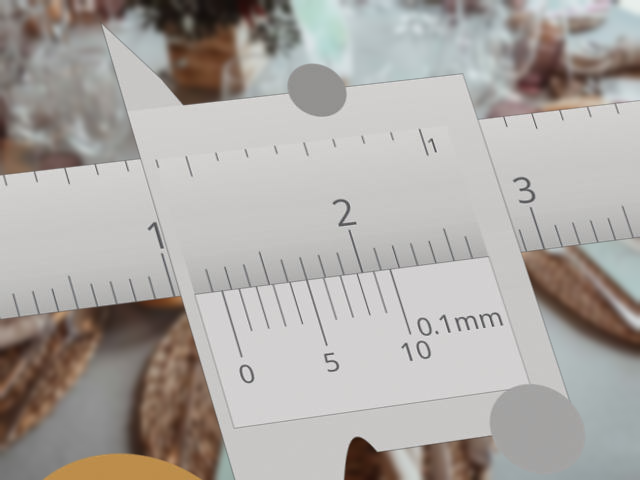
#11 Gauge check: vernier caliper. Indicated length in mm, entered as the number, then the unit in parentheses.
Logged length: 12.5 (mm)
